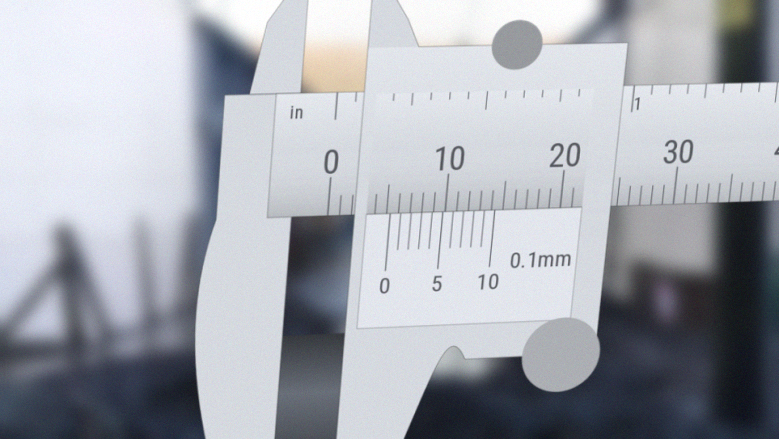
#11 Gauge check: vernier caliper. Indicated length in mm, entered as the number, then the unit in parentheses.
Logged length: 5.3 (mm)
